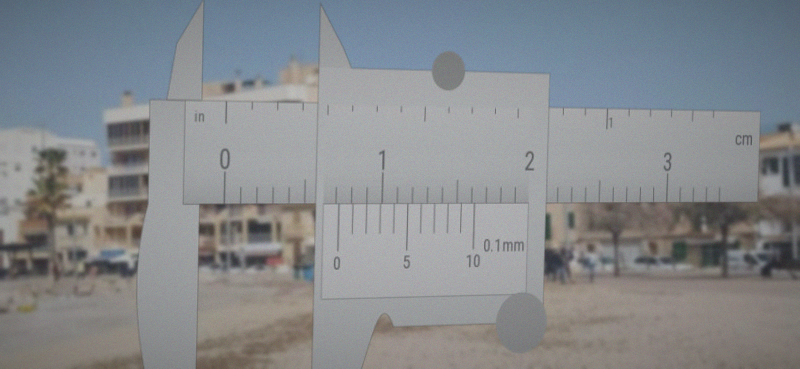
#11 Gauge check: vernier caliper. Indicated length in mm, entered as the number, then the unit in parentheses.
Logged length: 7.2 (mm)
